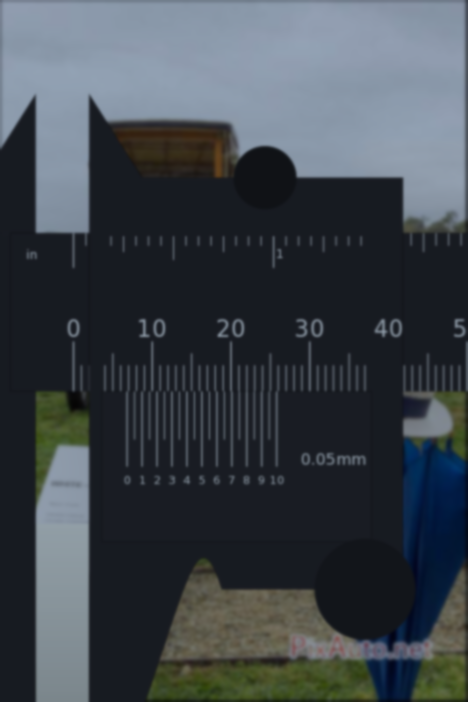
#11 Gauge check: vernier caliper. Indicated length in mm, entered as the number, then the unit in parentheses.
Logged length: 6.8 (mm)
